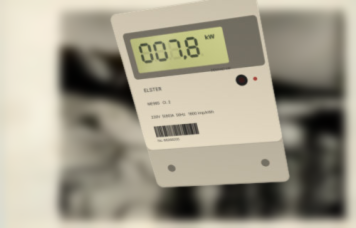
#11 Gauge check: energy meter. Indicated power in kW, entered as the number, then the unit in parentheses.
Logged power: 7.8 (kW)
